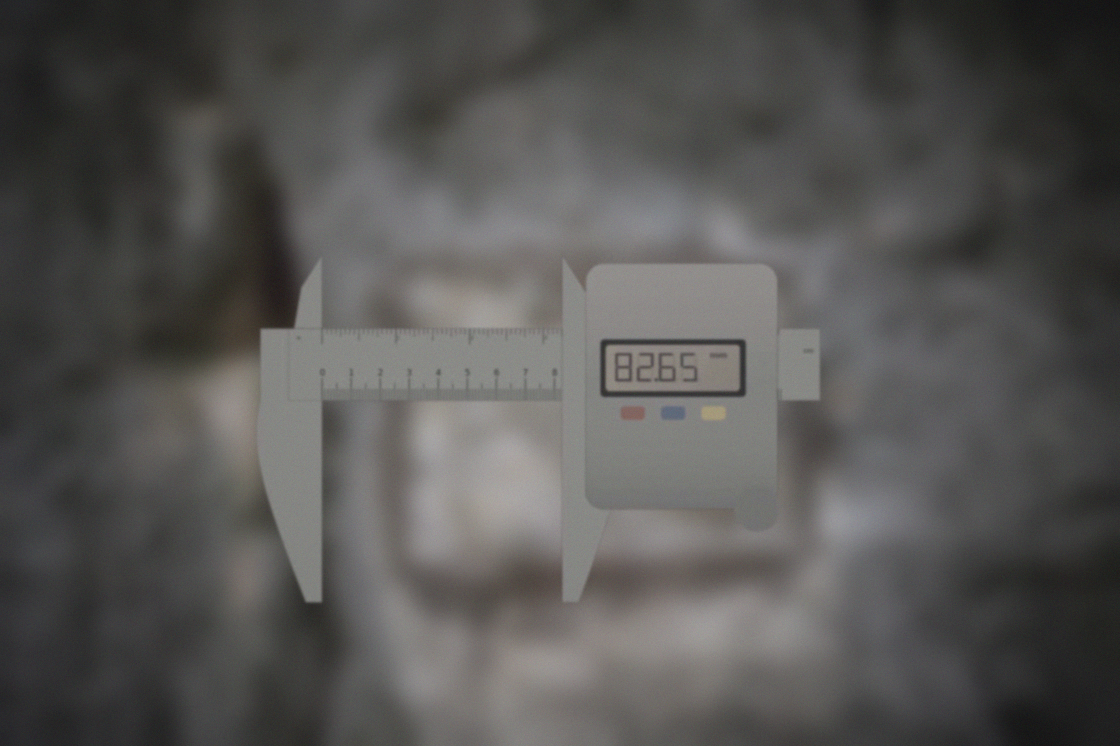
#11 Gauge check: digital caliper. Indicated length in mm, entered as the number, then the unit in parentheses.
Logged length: 82.65 (mm)
